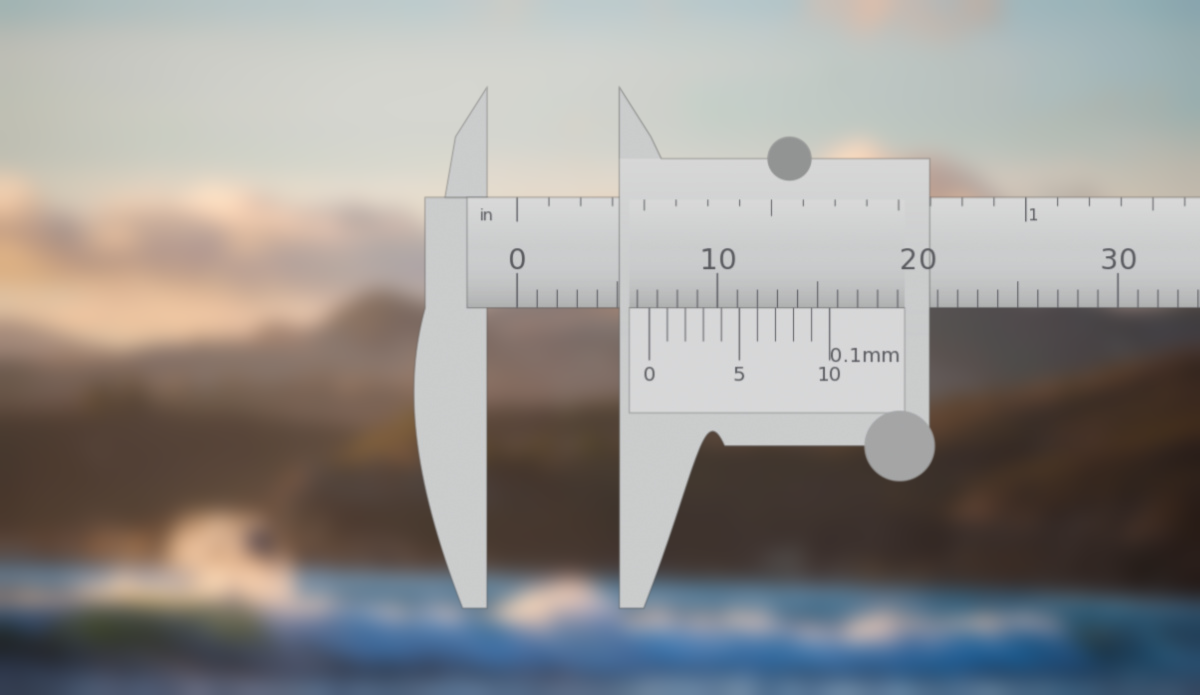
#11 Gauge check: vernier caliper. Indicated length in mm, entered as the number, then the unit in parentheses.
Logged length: 6.6 (mm)
